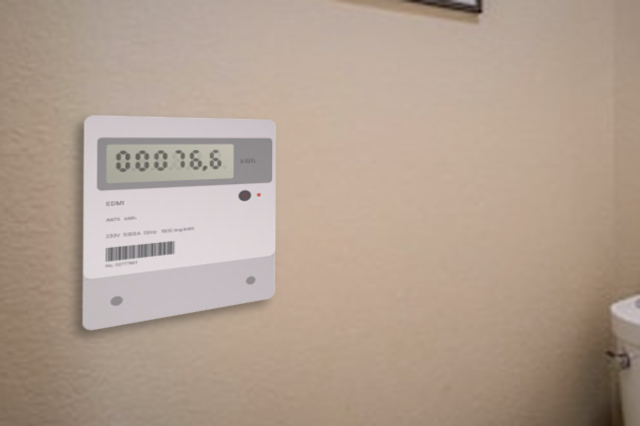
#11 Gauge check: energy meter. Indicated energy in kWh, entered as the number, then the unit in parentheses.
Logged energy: 76.6 (kWh)
